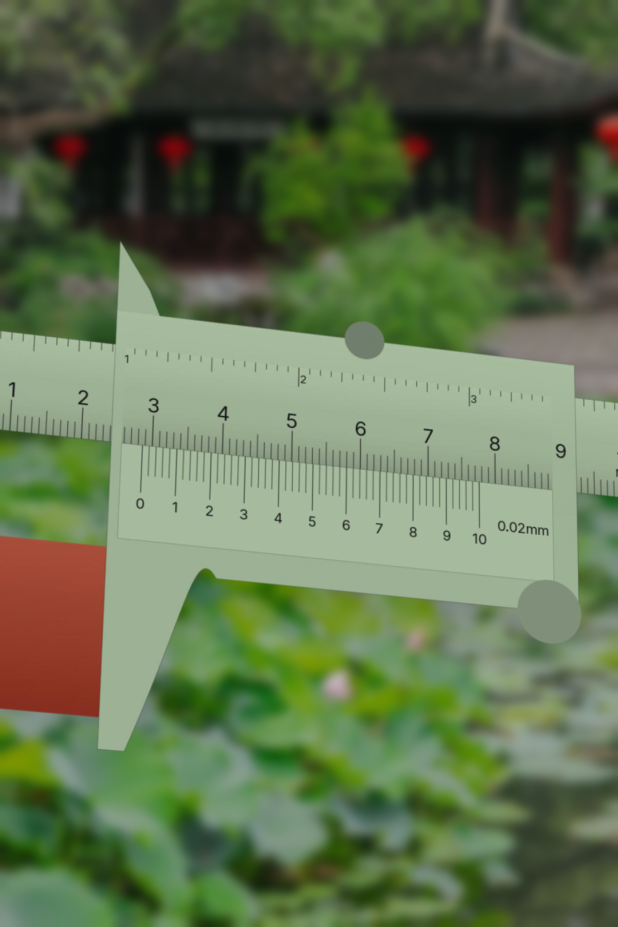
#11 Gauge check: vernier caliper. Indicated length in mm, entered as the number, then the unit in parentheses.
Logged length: 28.6 (mm)
